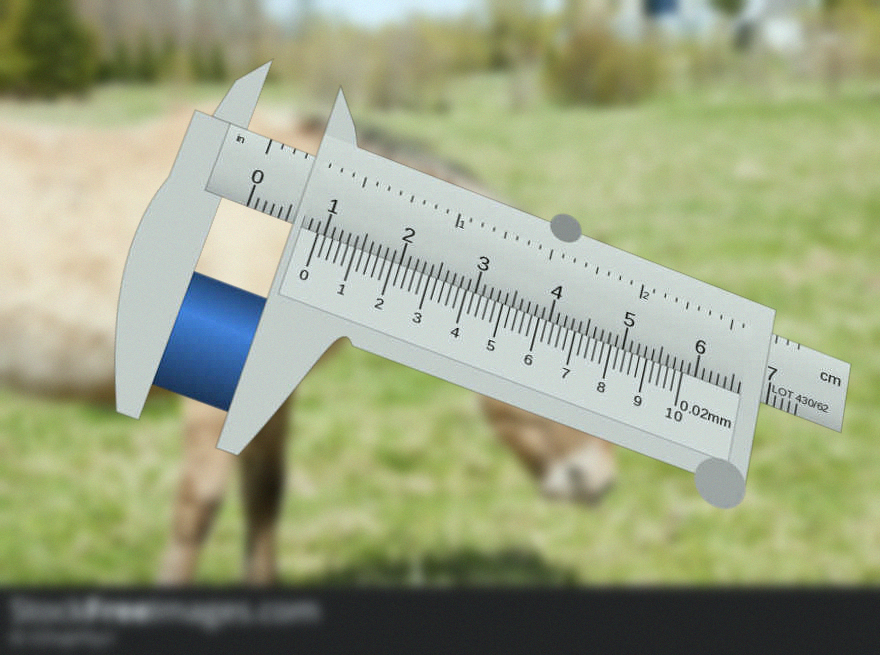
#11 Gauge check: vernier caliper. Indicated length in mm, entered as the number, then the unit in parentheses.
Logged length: 9.2 (mm)
